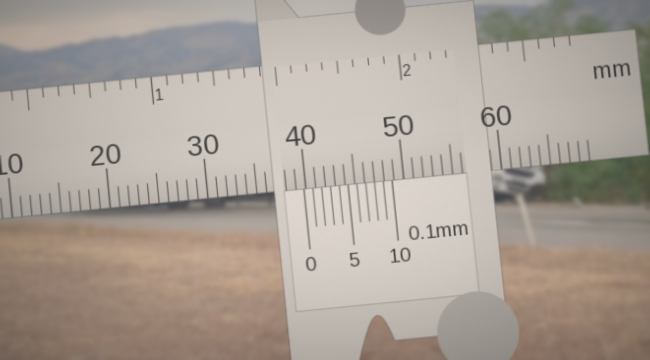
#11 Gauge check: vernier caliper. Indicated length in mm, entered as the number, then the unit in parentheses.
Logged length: 39.8 (mm)
